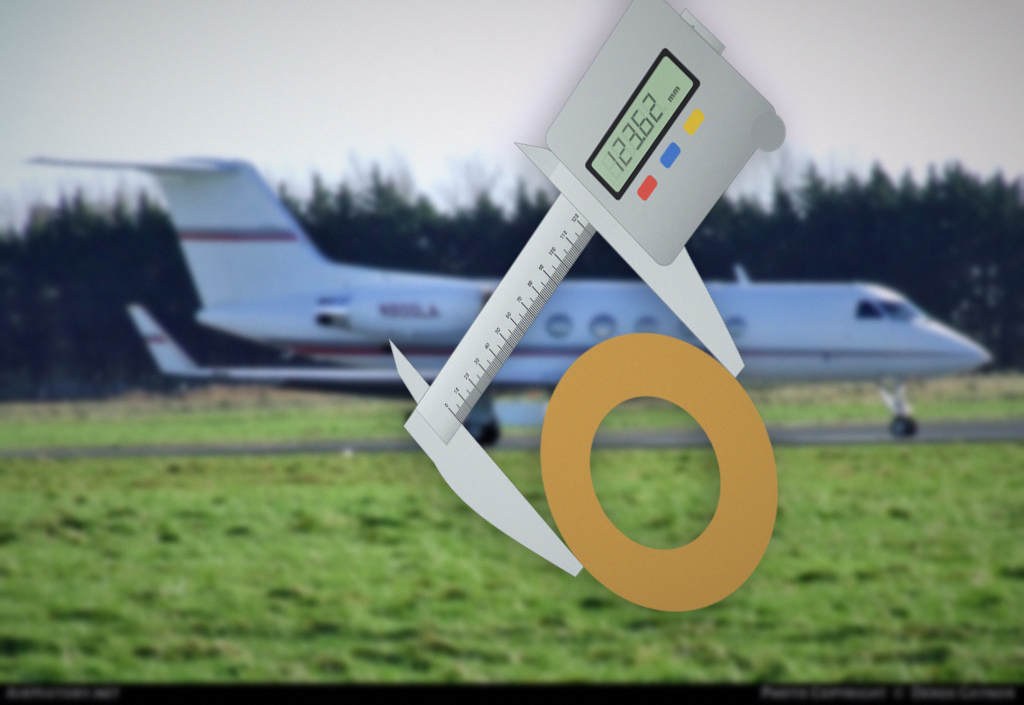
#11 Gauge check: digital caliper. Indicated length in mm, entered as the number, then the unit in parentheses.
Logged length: 123.62 (mm)
